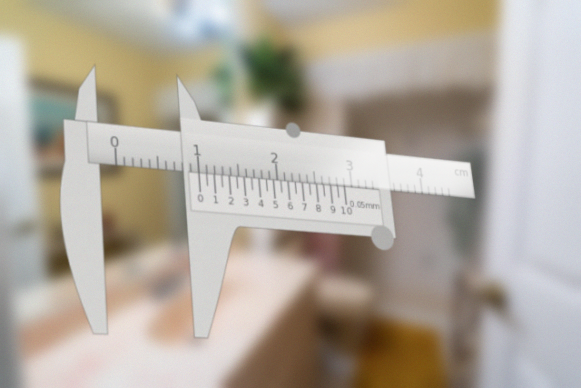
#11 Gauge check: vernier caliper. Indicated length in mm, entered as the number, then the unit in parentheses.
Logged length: 10.0 (mm)
